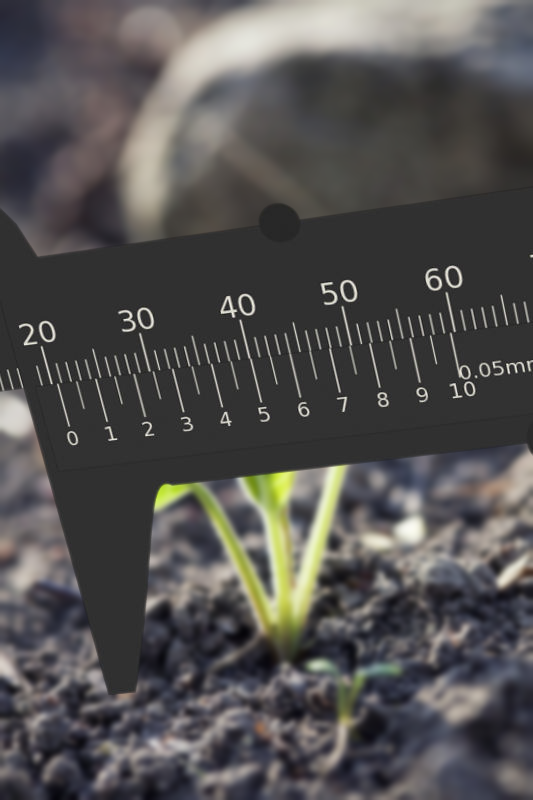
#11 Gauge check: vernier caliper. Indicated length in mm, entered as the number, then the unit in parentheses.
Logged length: 20.6 (mm)
